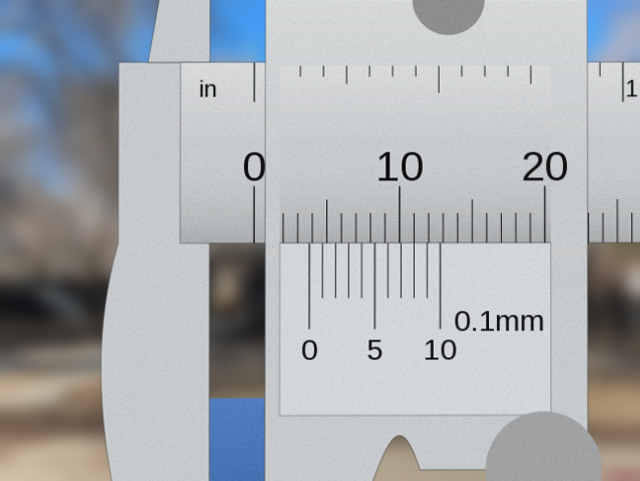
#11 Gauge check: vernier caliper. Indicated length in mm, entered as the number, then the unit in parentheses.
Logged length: 3.8 (mm)
